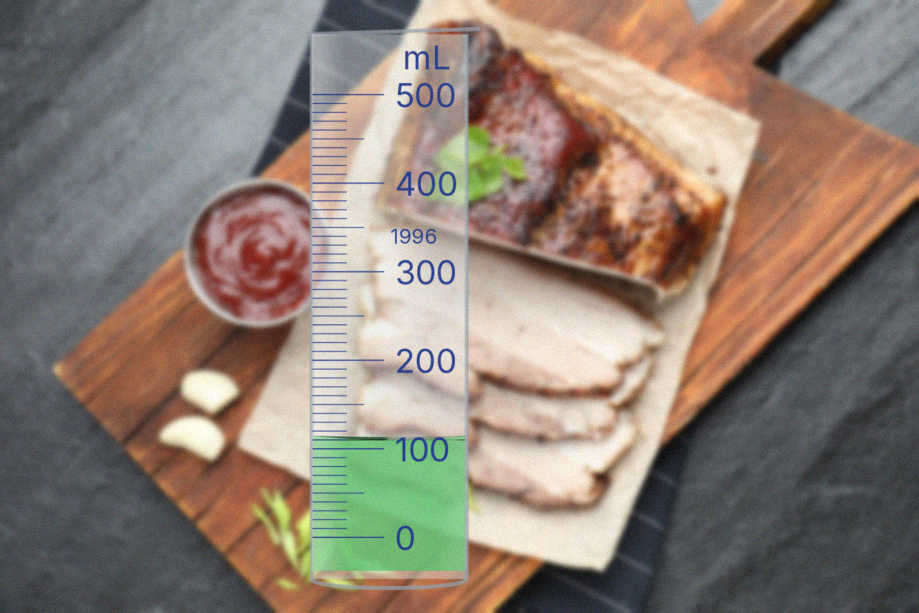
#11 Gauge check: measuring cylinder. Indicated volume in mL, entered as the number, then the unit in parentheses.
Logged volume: 110 (mL)
